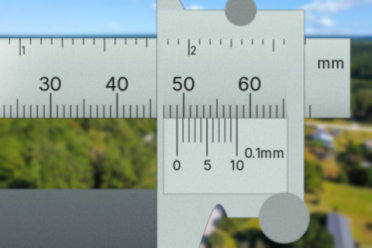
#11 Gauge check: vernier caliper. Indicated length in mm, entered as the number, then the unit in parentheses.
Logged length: 49.0 (mm)
